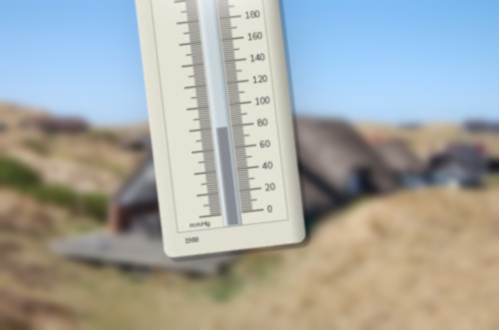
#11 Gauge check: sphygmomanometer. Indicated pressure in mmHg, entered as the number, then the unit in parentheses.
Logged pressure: 80 (mmHg)
